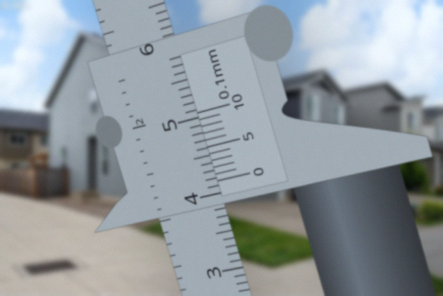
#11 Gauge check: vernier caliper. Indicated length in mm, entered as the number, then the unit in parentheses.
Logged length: 41.6 (mm)
